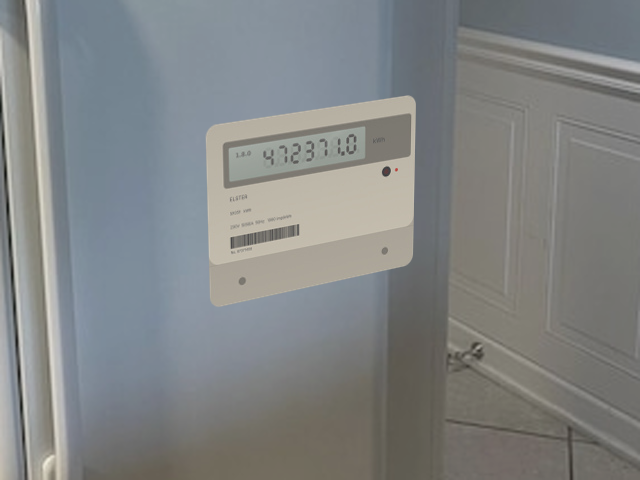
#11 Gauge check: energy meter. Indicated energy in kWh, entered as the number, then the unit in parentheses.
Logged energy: 472371.0 (kWh)
